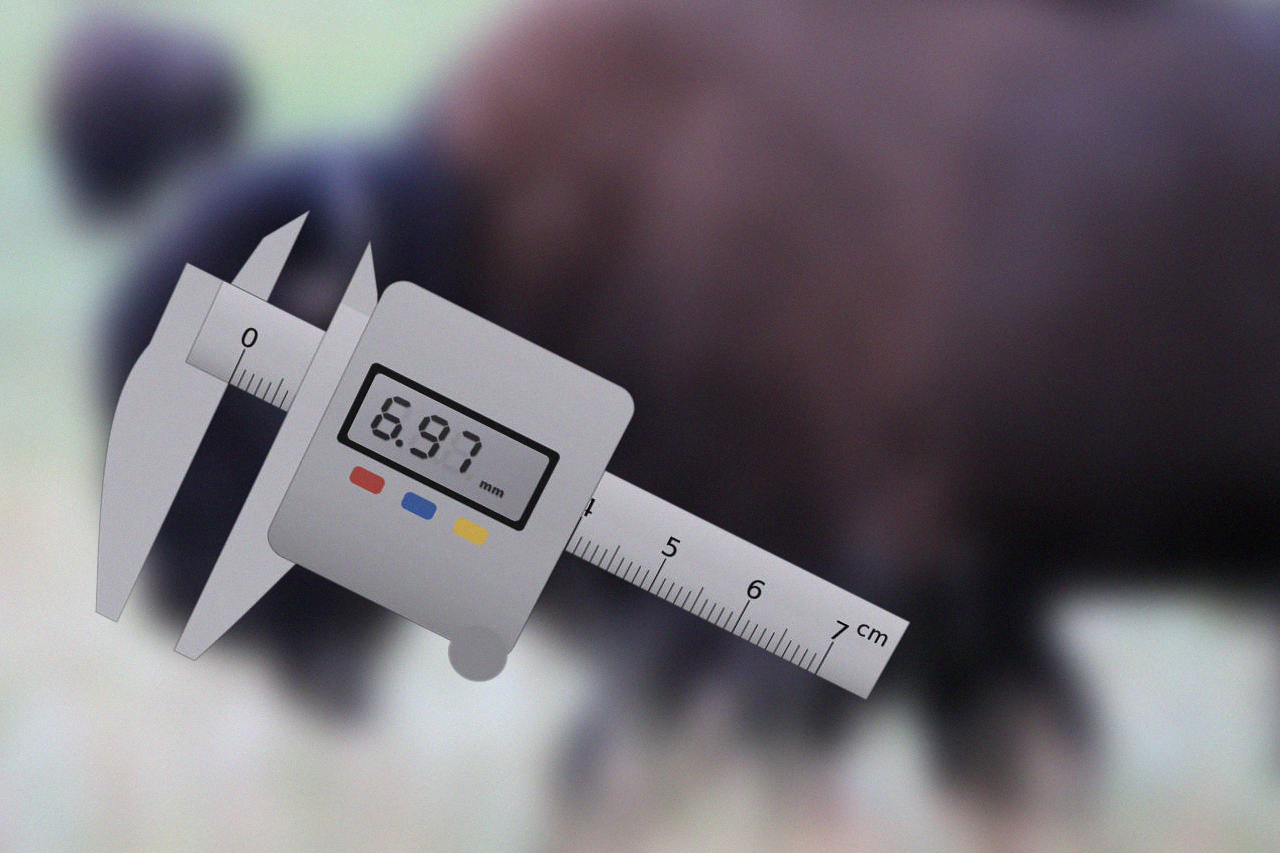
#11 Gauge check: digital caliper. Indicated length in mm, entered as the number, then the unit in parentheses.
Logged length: 6.97 (mm)
